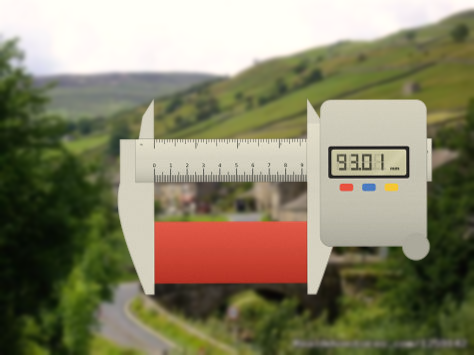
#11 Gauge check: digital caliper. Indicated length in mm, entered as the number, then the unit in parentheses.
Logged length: 93.01 (mm)
